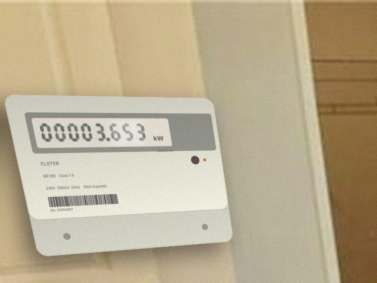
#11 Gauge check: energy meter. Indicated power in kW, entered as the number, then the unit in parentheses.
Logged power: 3.653 (kW)
